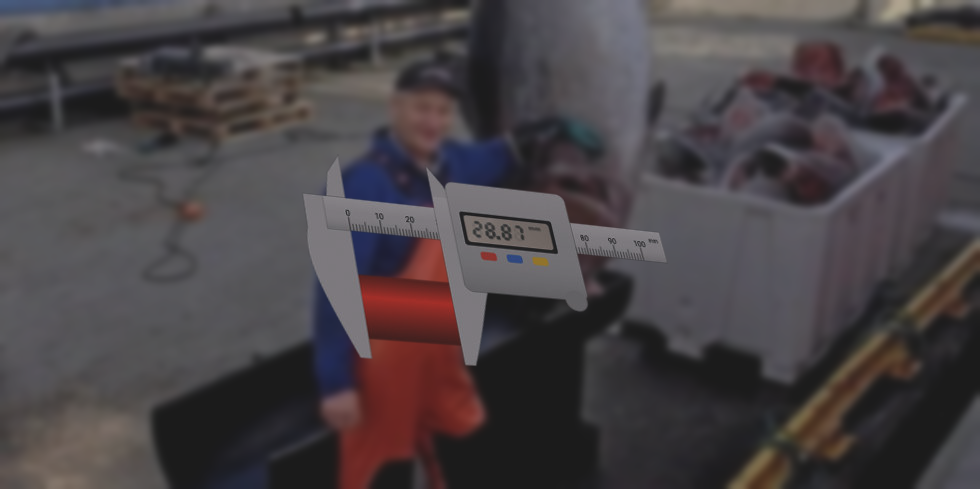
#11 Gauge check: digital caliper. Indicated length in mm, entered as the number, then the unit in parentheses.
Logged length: 28.87 (mm)
